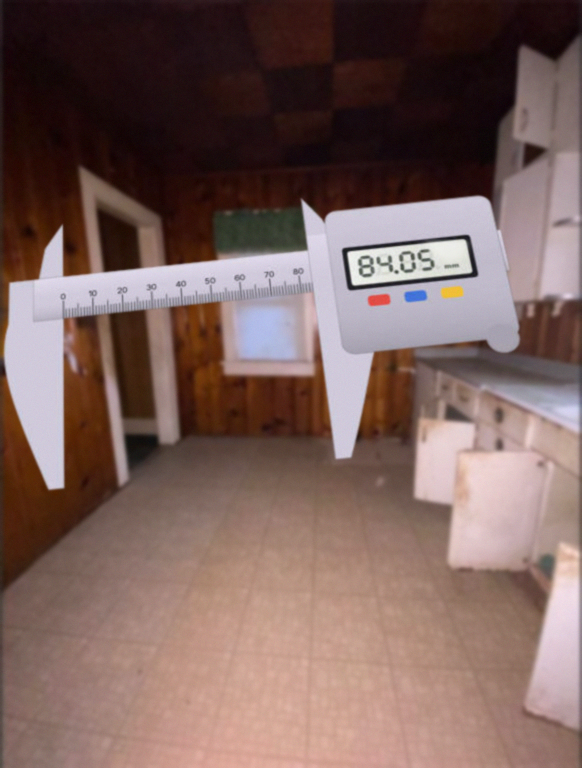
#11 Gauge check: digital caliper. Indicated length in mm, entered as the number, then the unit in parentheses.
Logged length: 84.05 (mm)
